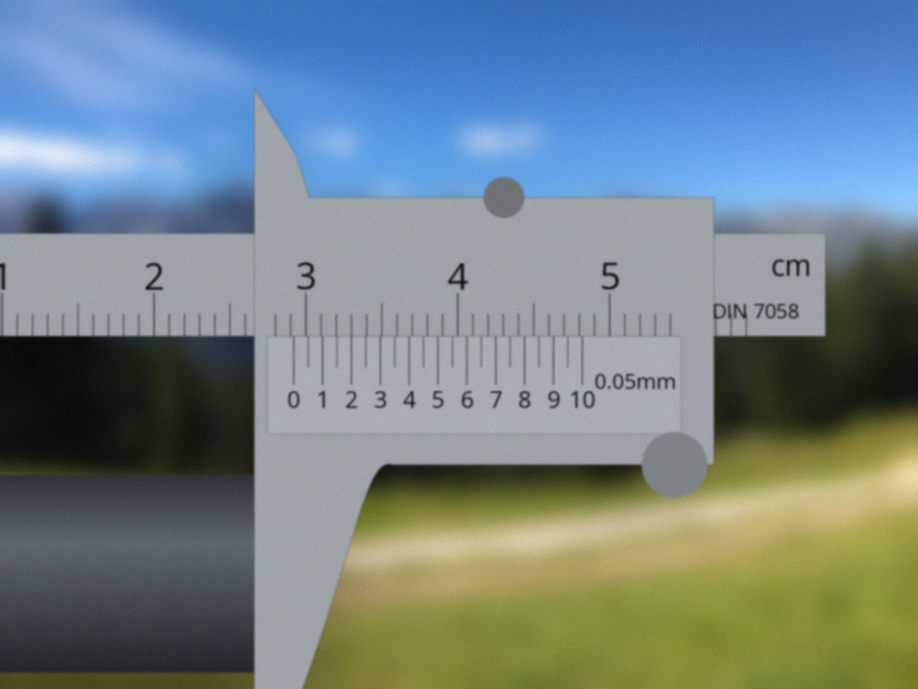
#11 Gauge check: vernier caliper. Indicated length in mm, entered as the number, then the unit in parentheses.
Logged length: 29.2 (mm)
